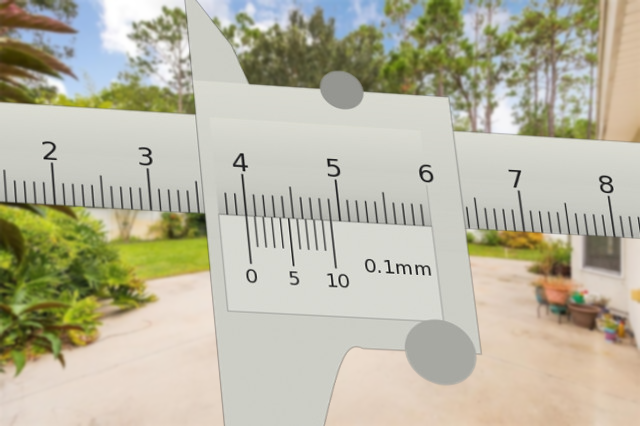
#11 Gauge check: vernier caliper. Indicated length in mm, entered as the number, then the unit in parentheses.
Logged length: 40.0 (mm)
